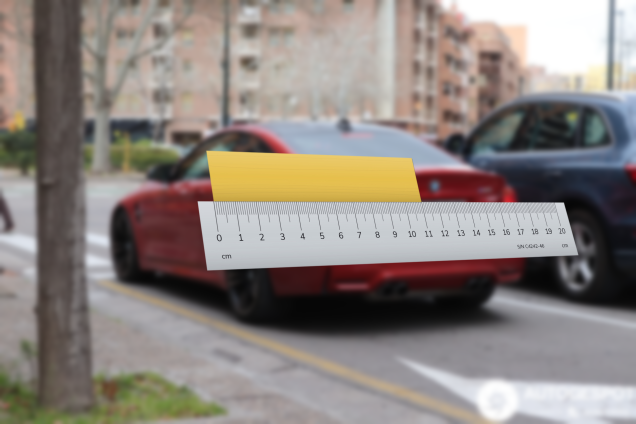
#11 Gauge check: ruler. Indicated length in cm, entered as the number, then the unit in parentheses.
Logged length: 11 (cm)
